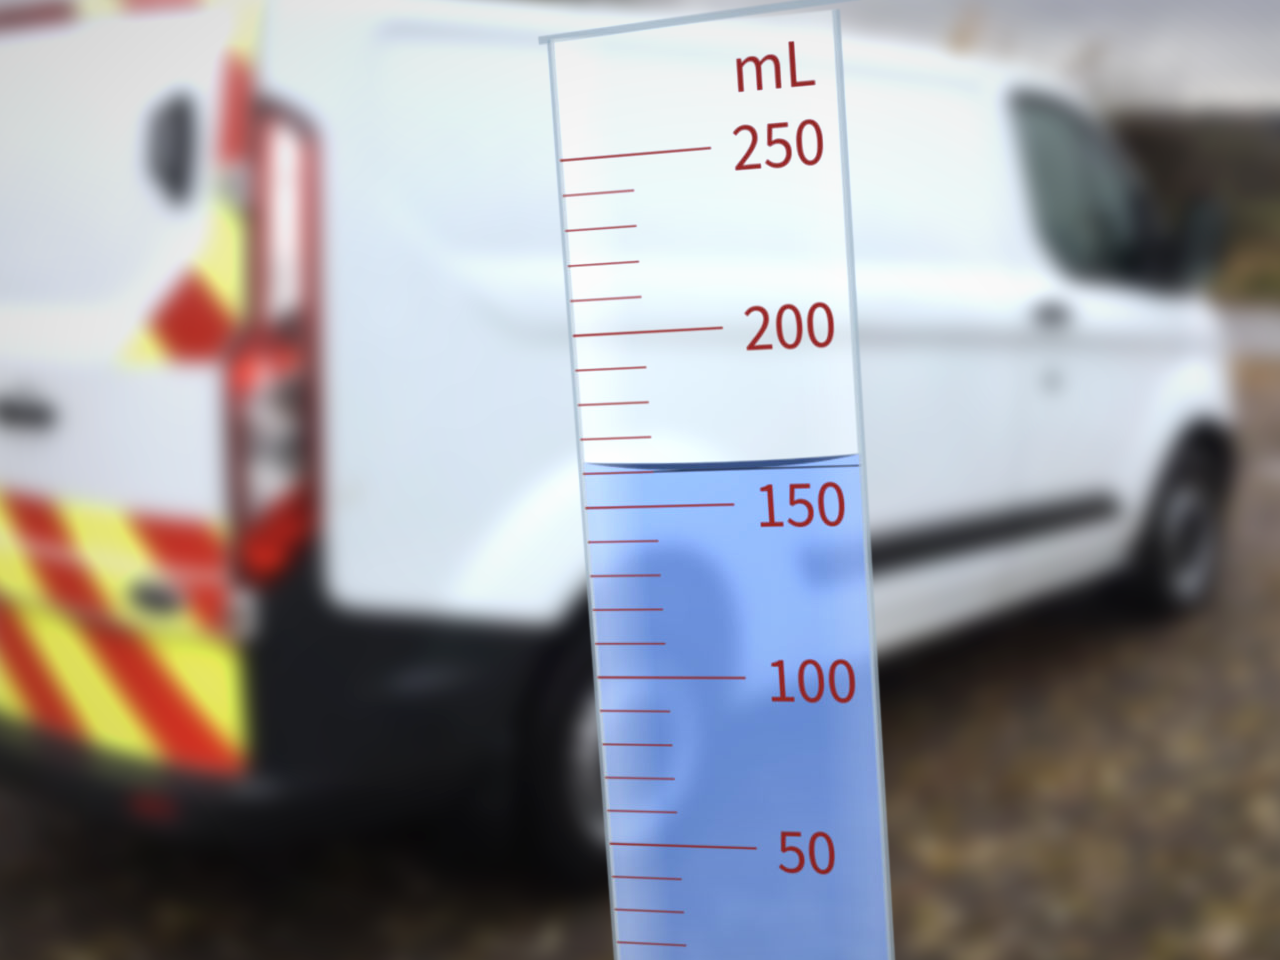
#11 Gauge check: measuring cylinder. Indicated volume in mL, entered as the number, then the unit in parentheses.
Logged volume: 160 (mL)
